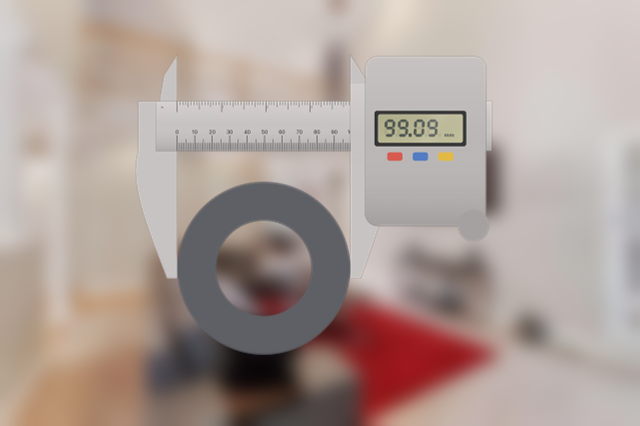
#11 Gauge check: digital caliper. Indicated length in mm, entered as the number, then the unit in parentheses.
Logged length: 99.09 (mm)
